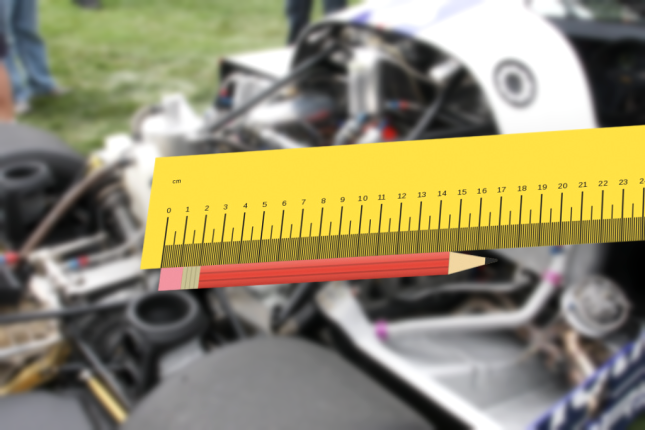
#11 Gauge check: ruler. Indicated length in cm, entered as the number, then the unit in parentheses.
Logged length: 17 (cm)
